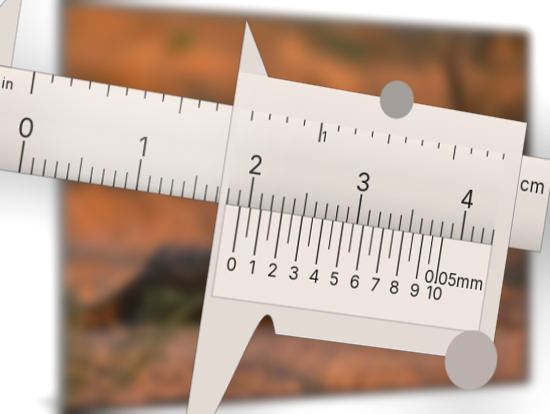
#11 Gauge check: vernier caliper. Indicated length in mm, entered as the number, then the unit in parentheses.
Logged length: 19.2 (mm)
